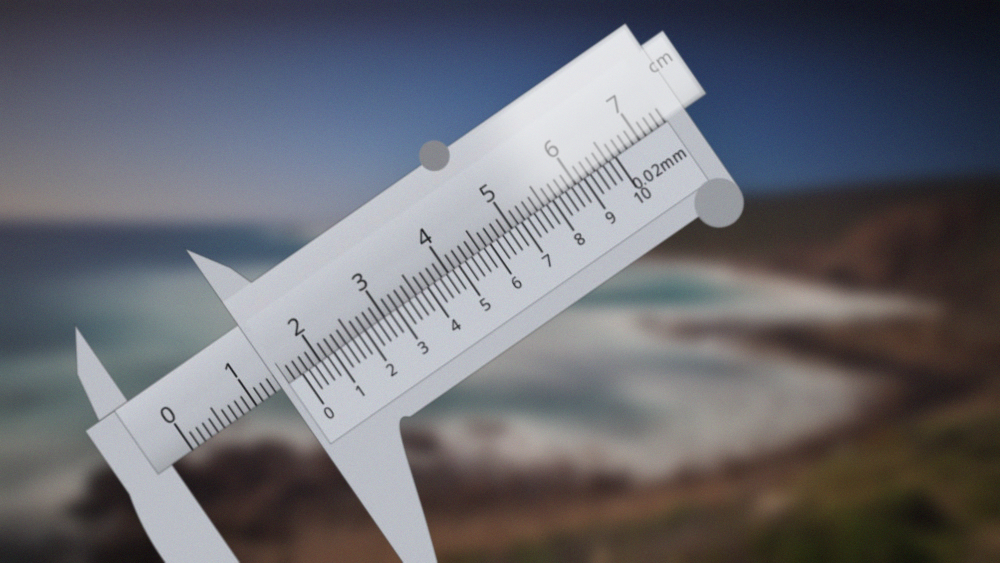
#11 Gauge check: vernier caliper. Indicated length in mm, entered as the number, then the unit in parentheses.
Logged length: 17.2 (mm)
